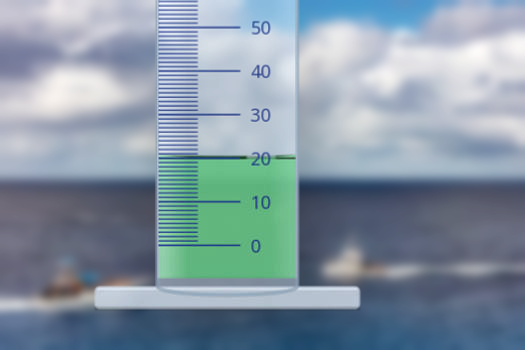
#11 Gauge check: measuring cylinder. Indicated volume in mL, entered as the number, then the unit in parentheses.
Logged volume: 20 (mL)
